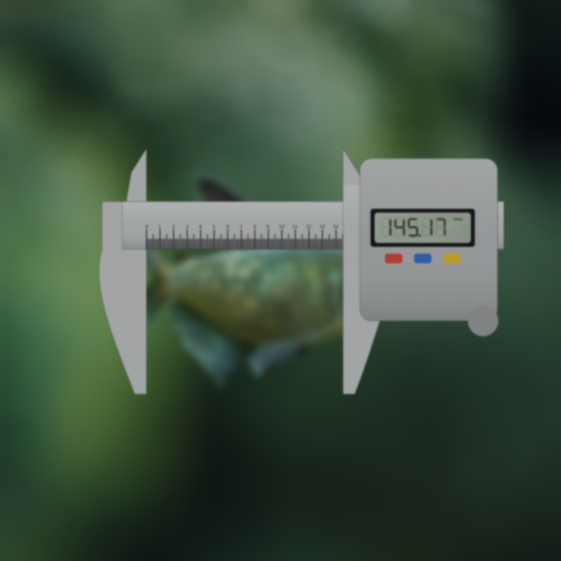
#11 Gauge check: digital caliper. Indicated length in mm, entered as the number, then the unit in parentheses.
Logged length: 145.17 (mm)
